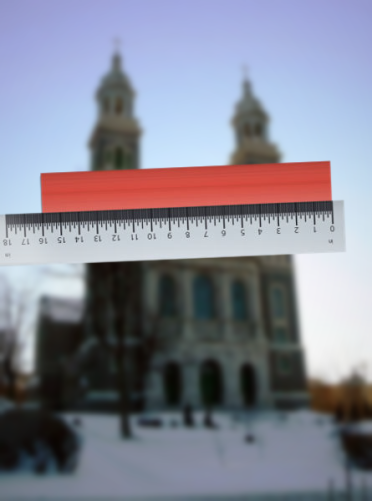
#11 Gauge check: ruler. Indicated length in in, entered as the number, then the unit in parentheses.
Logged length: 16 (in)
